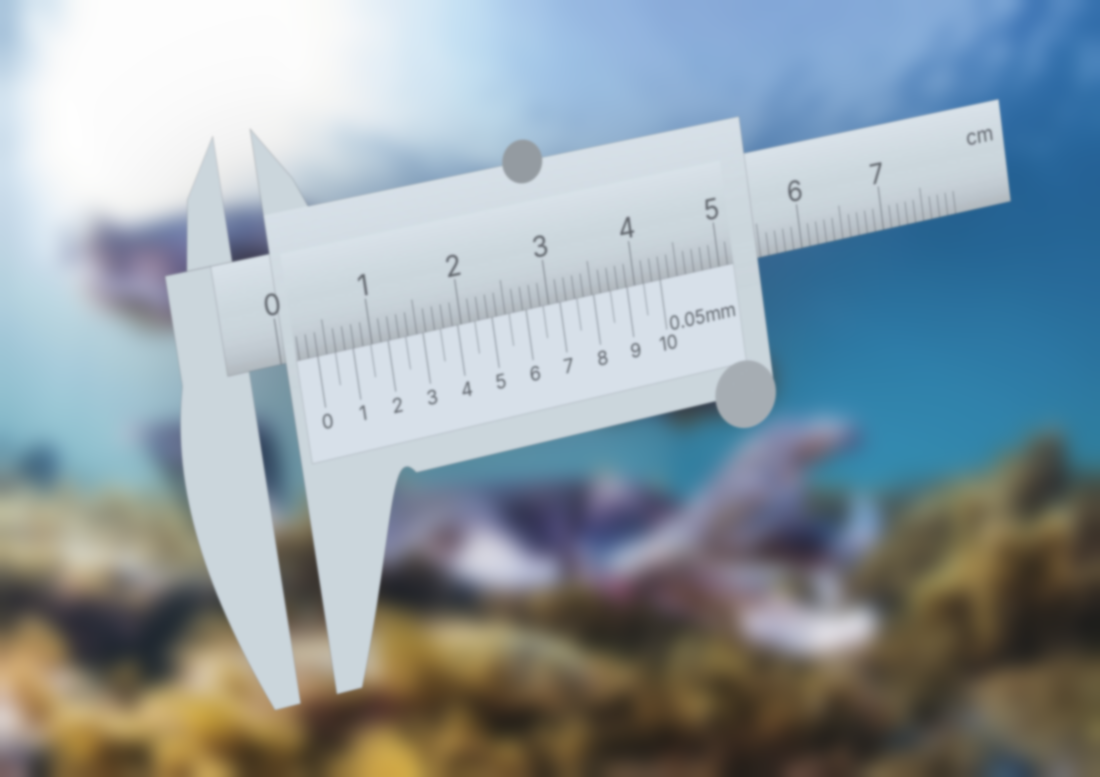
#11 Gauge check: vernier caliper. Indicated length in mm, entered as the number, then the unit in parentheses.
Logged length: 4.0 (mm)
